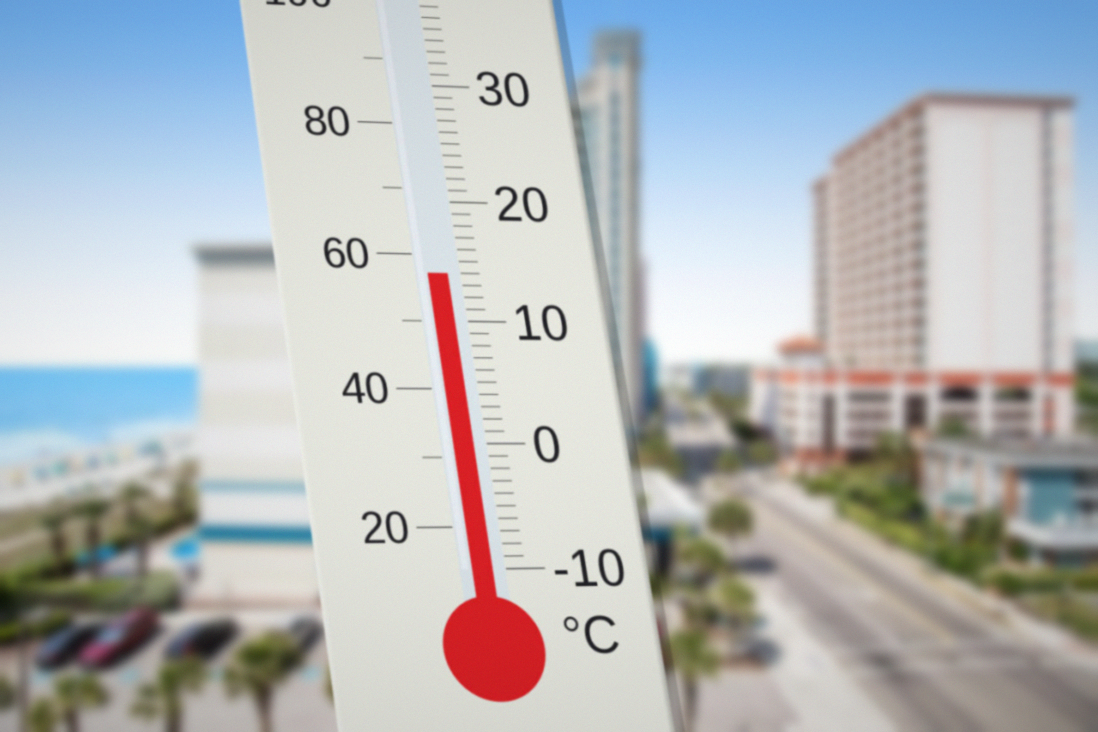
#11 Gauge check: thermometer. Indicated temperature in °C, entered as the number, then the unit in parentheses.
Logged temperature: 14 (°C)
